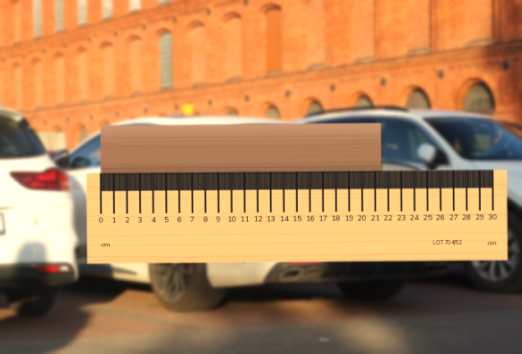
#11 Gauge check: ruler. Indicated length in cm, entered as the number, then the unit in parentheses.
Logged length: 21.5 (cm)
